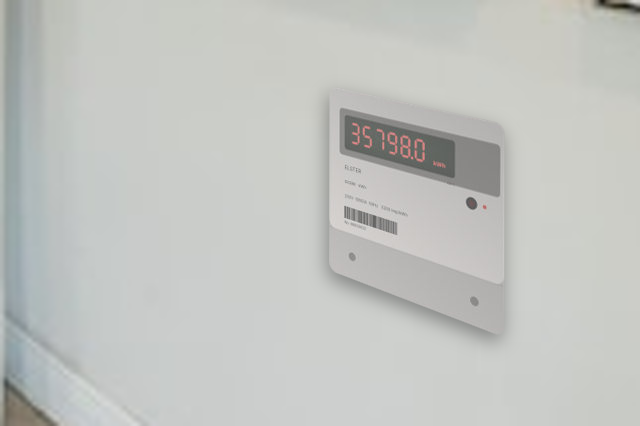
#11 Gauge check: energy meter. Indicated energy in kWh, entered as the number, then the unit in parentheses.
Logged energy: 35798.0 (kWh)
